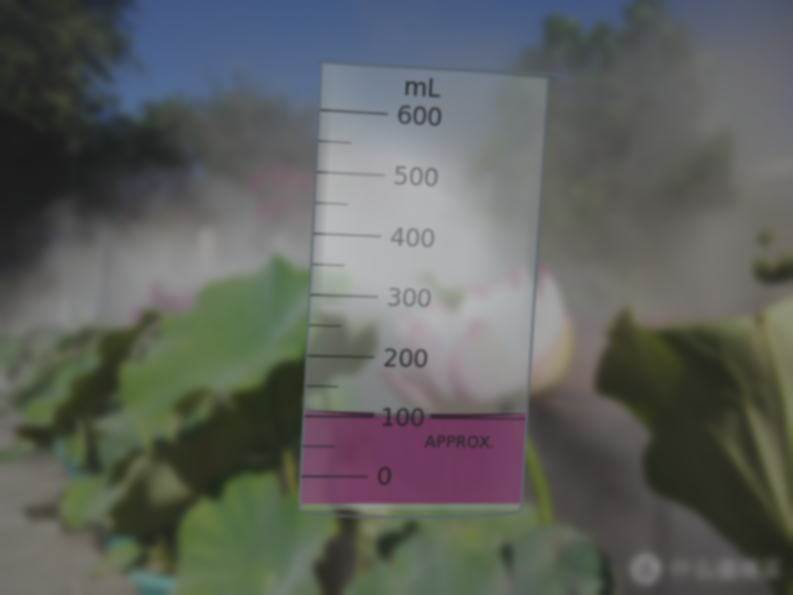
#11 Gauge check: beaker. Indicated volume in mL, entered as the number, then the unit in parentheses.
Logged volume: 100 (mL)
